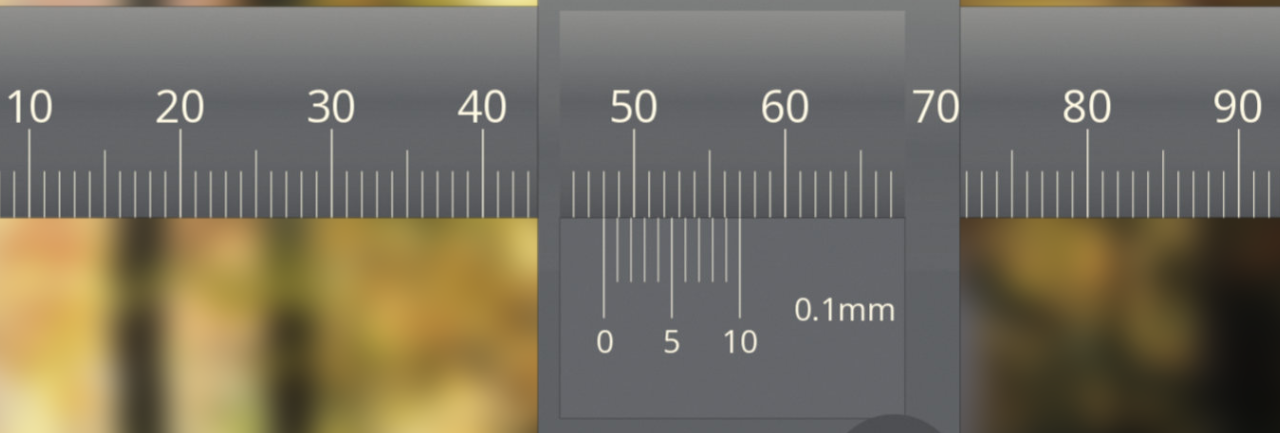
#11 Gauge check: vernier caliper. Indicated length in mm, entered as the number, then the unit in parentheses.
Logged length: 48.0 (mm)
